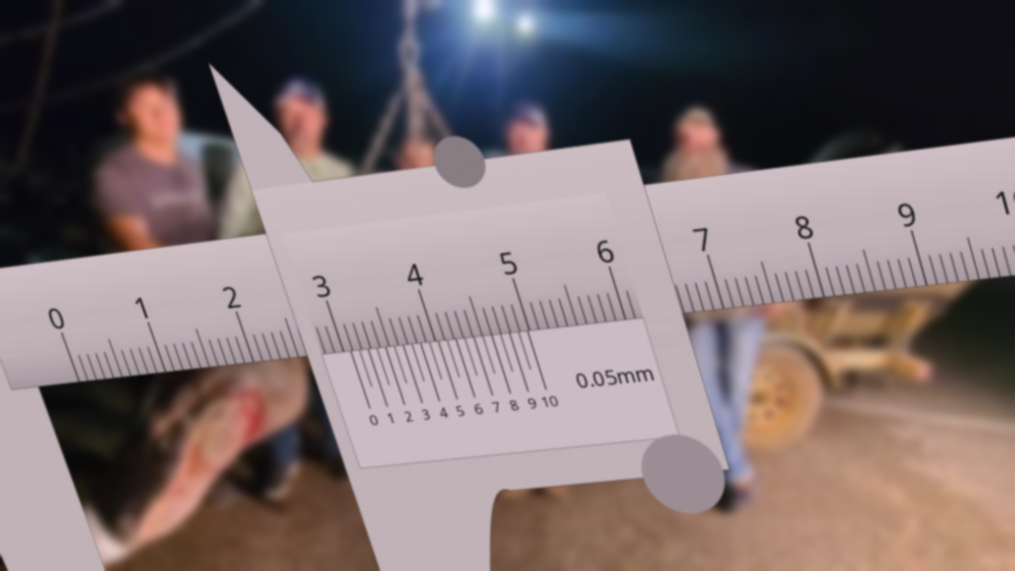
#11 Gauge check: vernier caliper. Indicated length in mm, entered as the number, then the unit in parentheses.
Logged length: 30.8 (mm)
